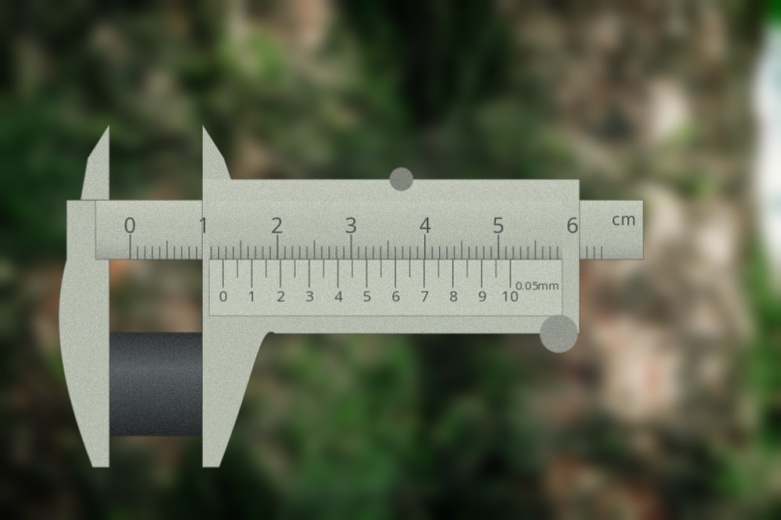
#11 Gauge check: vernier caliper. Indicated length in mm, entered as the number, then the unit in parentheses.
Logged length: 12.6 (mm)
